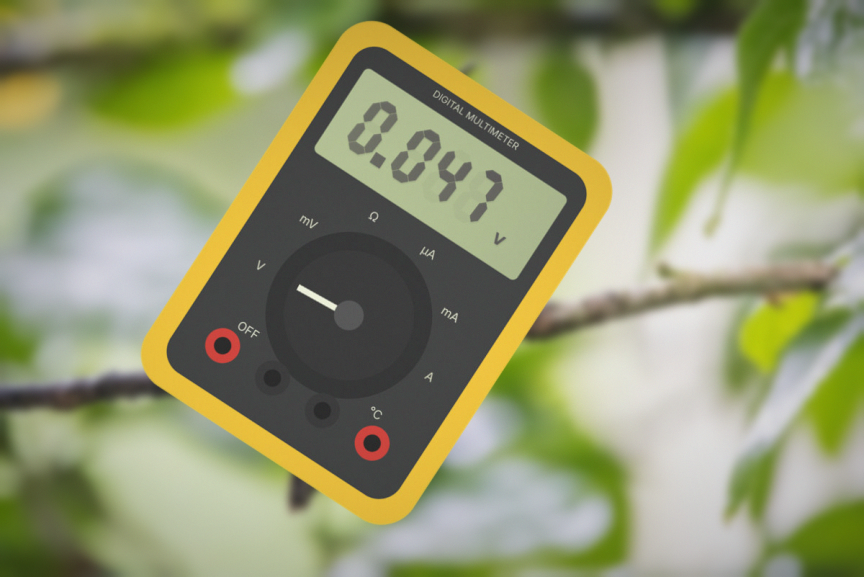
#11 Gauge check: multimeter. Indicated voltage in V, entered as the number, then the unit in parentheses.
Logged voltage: 0.047 (V)
